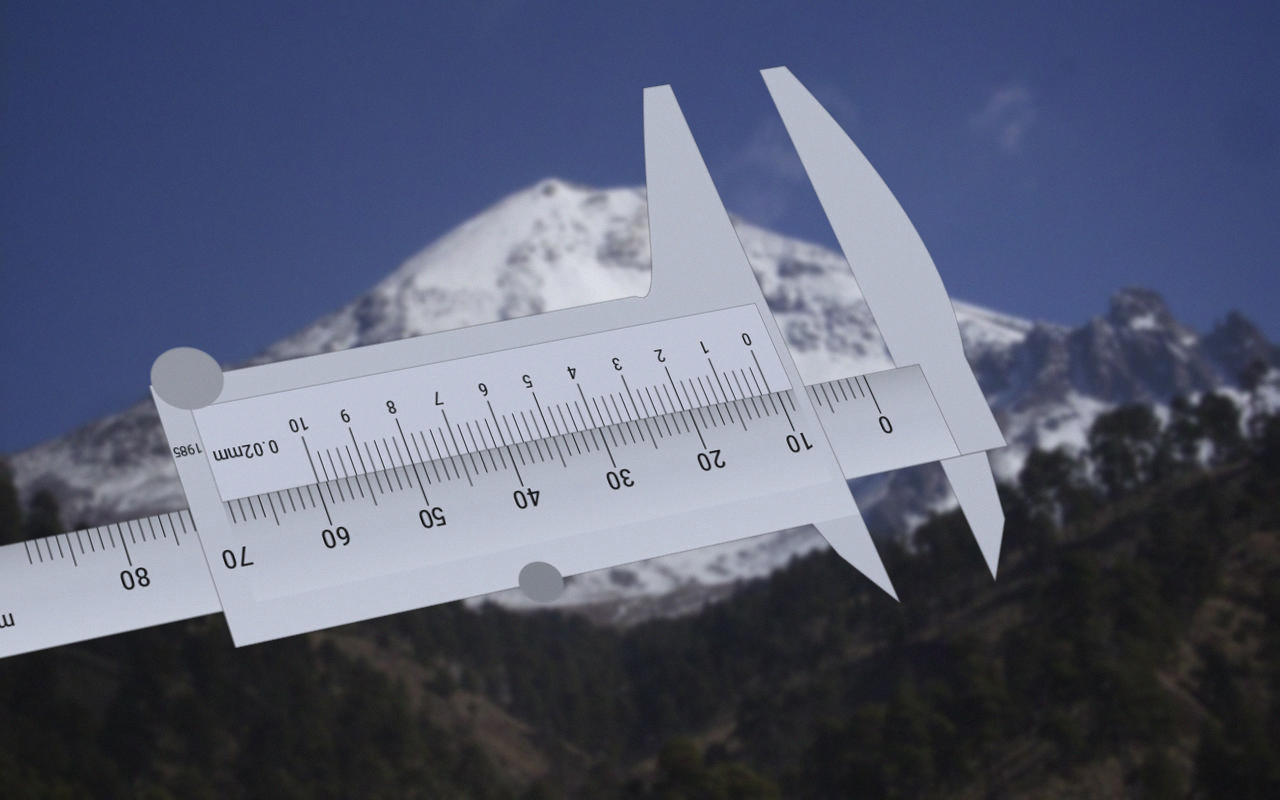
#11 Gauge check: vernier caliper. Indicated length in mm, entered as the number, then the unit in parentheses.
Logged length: 10.8 (mm)
